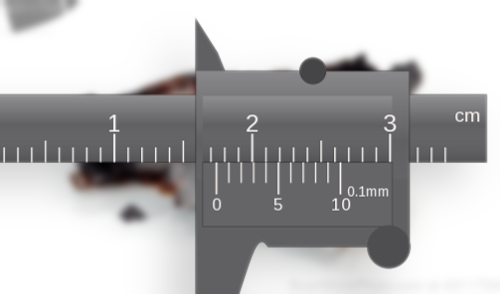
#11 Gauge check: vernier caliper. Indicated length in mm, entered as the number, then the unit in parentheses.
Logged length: 17.4 (mm)
